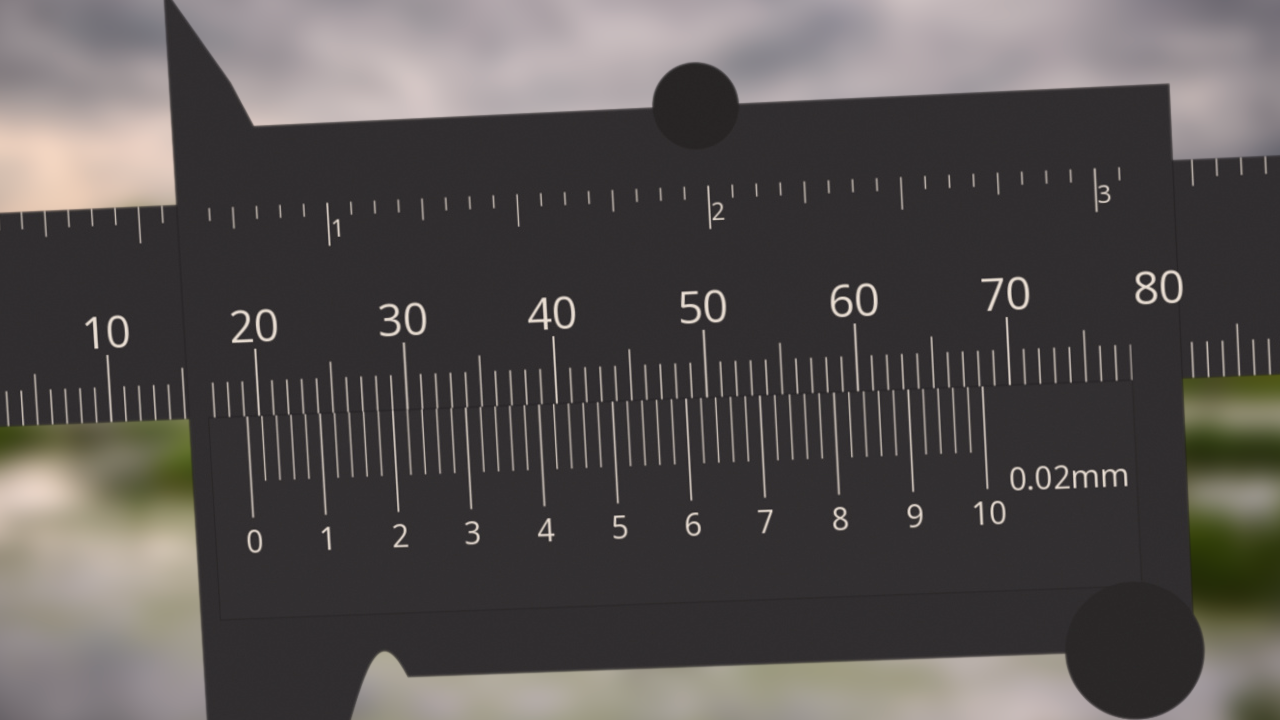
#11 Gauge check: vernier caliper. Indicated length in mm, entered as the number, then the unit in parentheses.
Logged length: 19.2 (mm)
